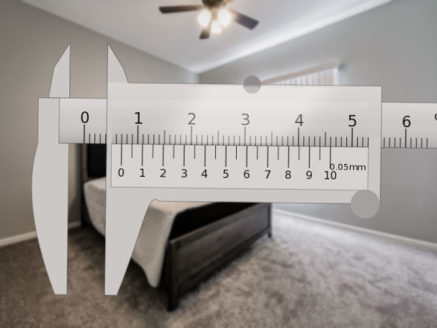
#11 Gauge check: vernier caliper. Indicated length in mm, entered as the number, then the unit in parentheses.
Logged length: 7.0 (mm)
